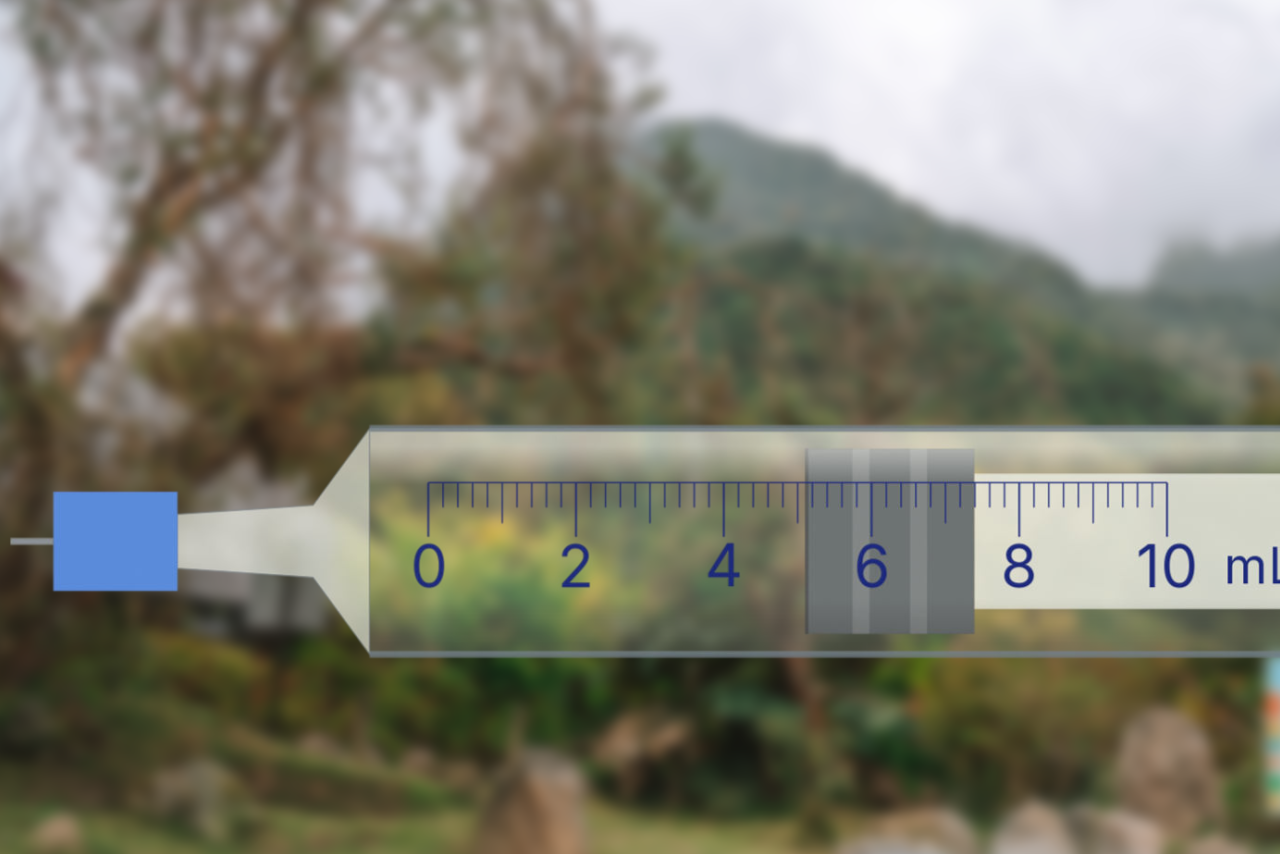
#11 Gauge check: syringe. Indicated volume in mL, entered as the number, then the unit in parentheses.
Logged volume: 5.1 (mL)
